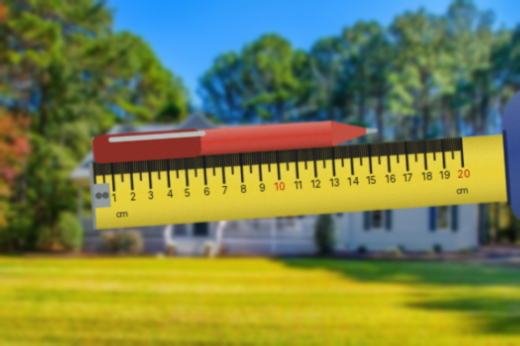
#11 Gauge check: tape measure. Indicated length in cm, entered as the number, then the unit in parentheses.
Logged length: 15.5 (cm)
